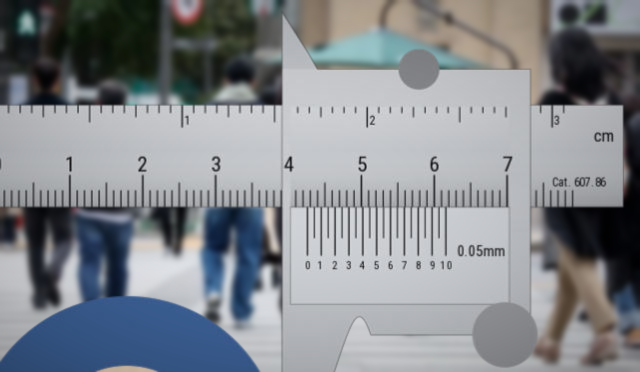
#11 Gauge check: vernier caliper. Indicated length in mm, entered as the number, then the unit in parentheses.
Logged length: 42.6 (mm)
